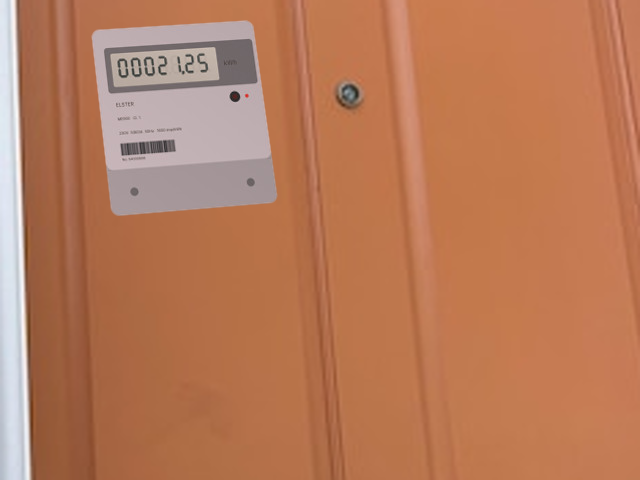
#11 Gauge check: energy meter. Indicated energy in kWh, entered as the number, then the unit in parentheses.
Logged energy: 21.25 (kWh)
